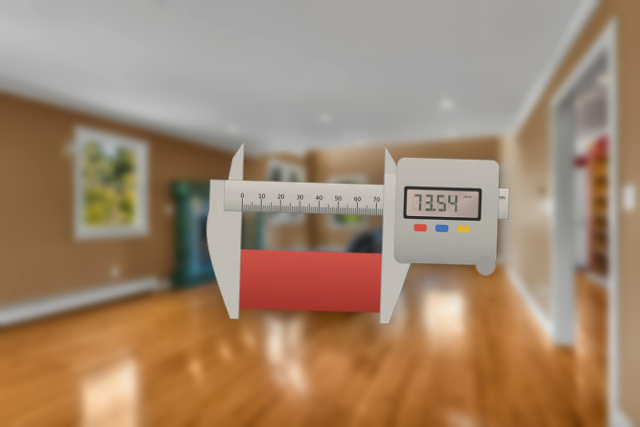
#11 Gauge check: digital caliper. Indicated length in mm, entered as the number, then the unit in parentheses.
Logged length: 73.54 (mm)
